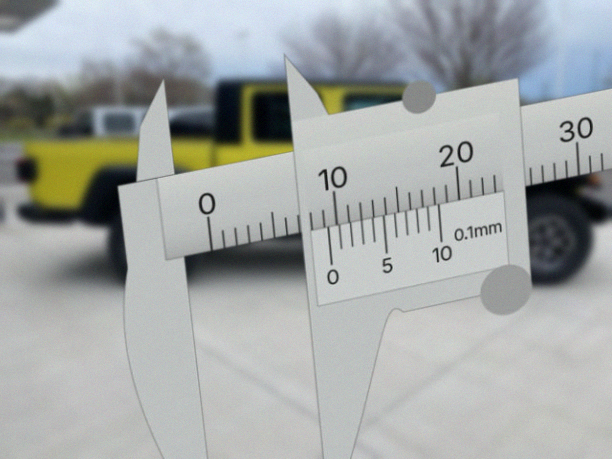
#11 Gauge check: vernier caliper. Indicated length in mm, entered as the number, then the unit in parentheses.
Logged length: 9.3 (mm)
